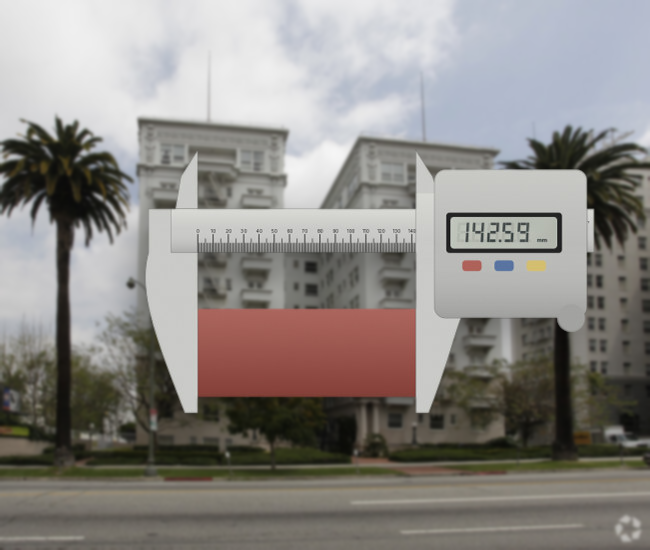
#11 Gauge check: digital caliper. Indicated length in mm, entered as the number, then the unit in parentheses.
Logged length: 142.59 (mm)
